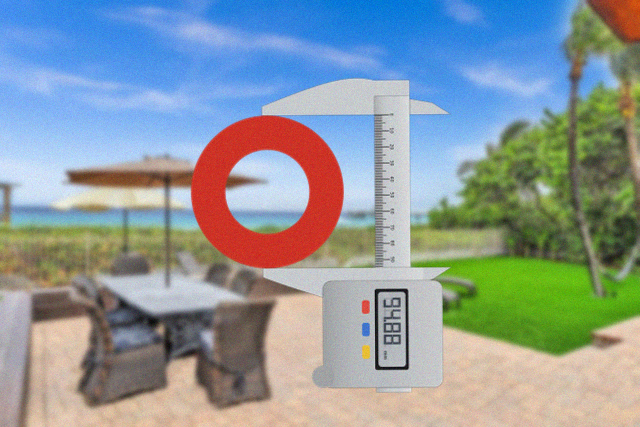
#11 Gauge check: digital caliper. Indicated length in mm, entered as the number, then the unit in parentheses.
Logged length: 94.88 (mm)
